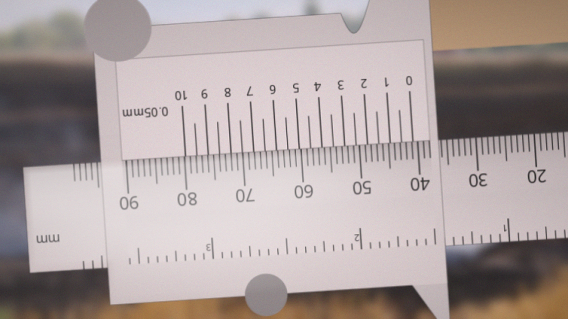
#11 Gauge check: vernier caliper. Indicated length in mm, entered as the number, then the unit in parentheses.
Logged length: 40.8 (mm)
